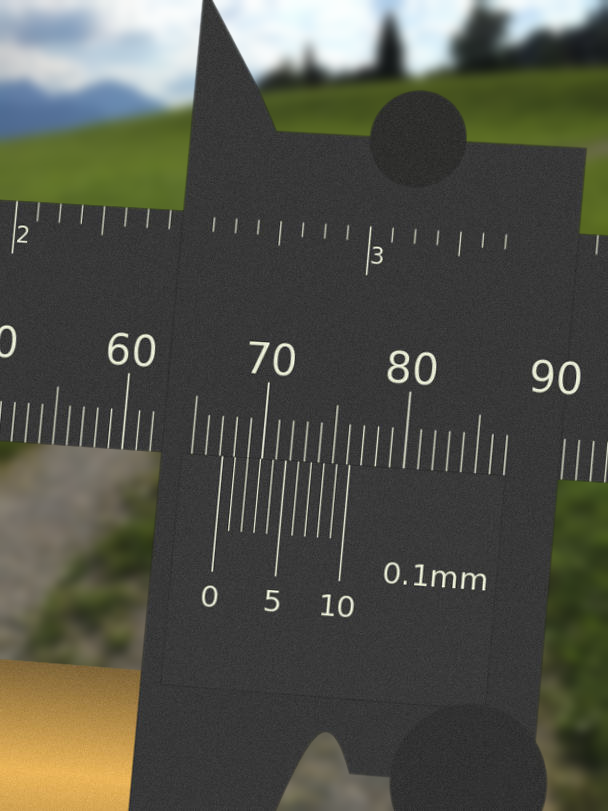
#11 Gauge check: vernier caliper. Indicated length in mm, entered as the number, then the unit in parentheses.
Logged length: 67.2 (mm)
